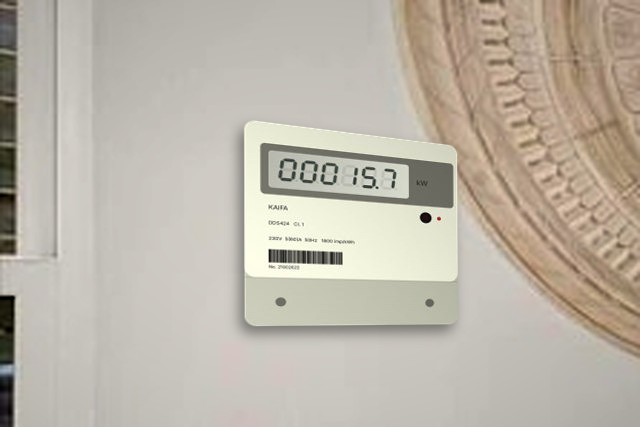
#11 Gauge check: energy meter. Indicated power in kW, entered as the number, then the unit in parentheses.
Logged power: 15.7 (kW)
